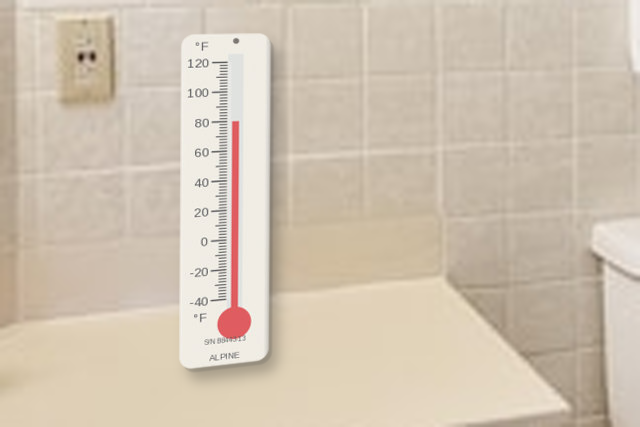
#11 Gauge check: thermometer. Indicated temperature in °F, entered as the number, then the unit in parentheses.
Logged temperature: 80 (°F)
